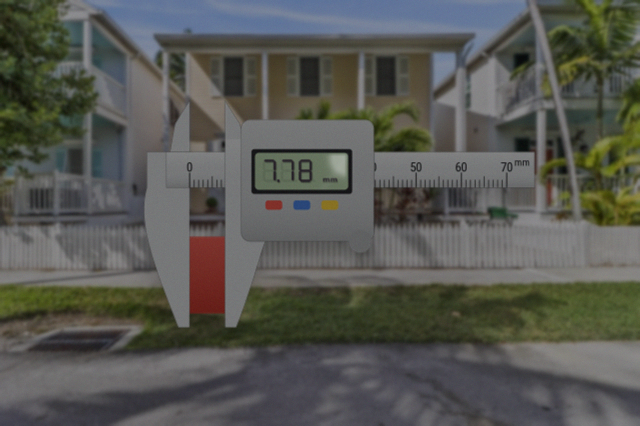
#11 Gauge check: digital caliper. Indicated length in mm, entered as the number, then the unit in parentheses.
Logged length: 7.78 (mm)
